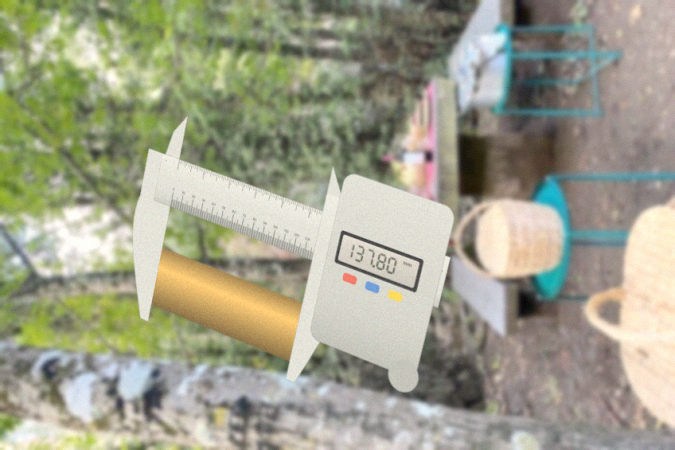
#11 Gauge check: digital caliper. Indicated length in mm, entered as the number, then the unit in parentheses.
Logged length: 137.80 (mm)
